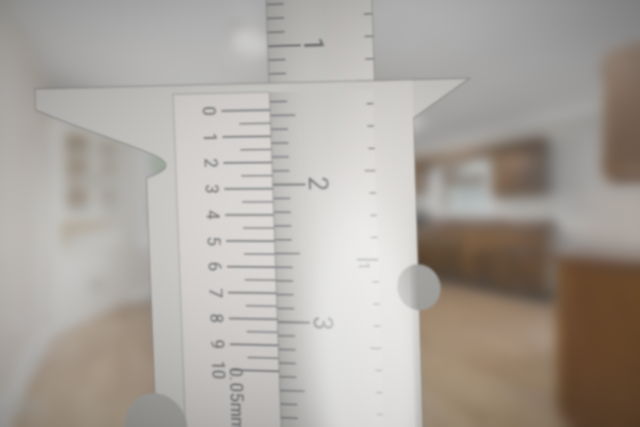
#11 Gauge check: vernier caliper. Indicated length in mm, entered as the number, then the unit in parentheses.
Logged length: 14.6 (mm)
